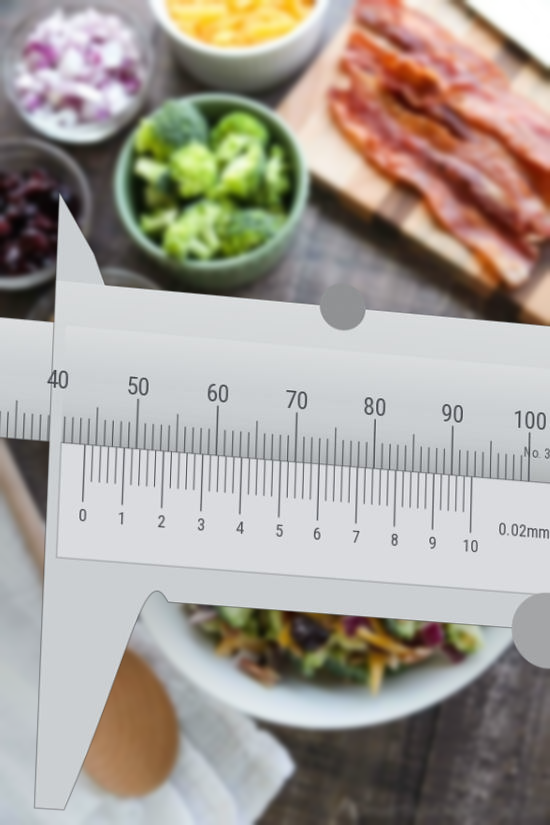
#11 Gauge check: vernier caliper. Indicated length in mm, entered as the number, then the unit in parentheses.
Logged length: 43.6 (mm)
